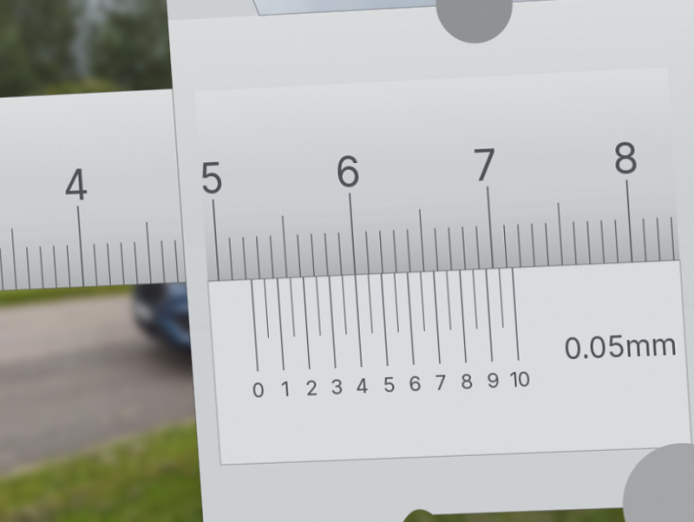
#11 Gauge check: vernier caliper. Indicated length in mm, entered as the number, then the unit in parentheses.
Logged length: 52.4 (mm)
